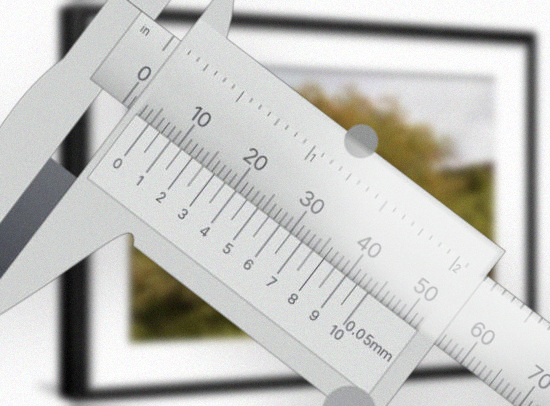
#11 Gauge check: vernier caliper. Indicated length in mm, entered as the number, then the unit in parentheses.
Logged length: 4.8 (mm)
